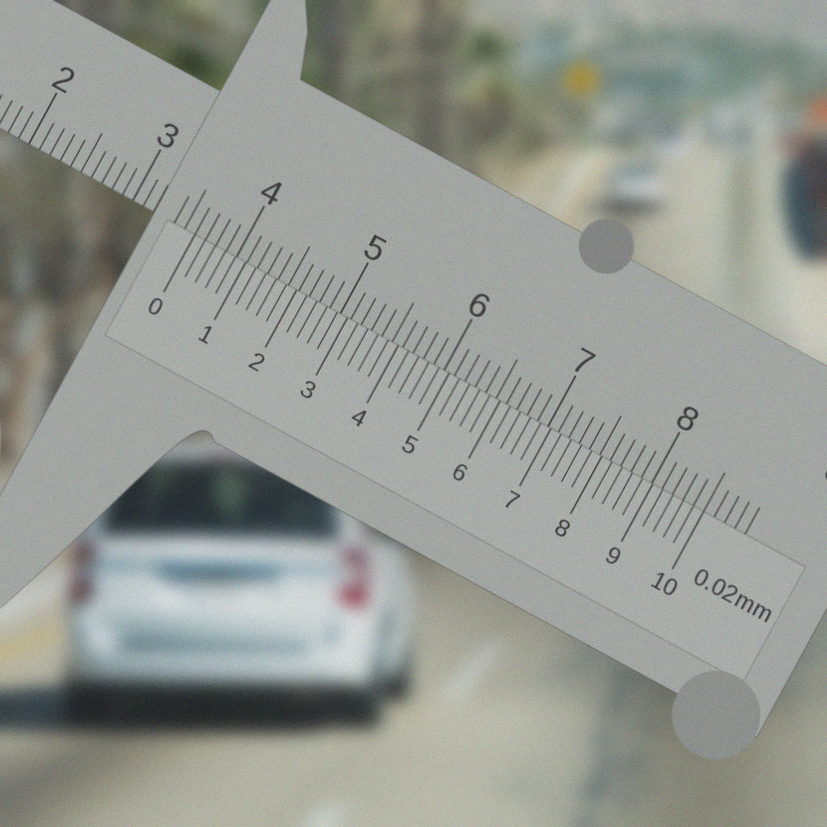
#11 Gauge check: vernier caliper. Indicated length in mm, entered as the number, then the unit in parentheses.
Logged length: 36.0 (mm)
